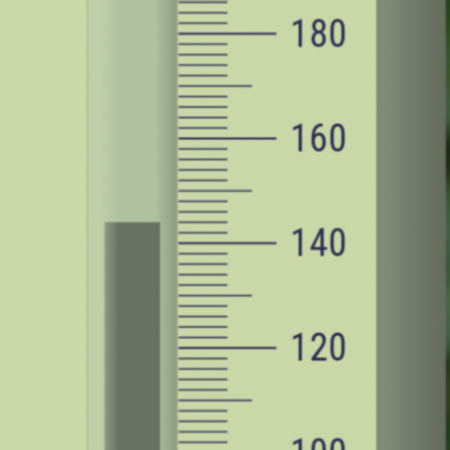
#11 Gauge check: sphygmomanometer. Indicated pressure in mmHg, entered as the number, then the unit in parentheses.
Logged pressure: 144 (mmHg)
